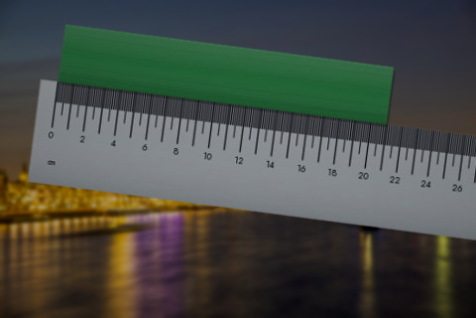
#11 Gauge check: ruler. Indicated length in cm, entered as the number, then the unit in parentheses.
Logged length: 21 (cm)
